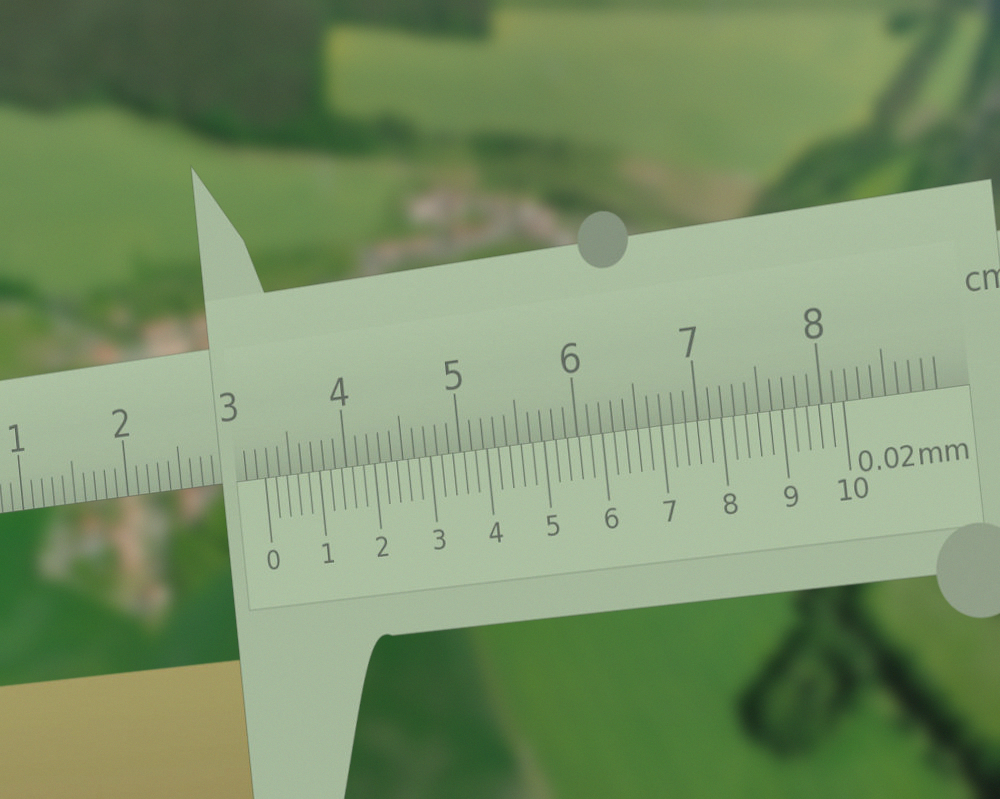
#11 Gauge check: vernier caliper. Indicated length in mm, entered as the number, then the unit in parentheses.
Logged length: 32.7 (mm)
